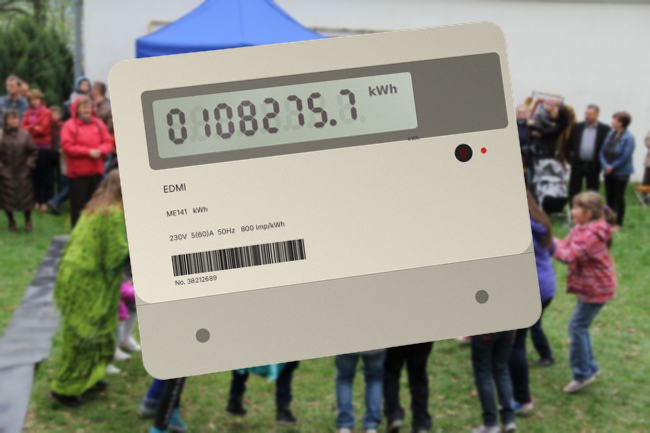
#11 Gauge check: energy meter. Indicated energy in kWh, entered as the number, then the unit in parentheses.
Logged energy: 108275.7 (kWh)
